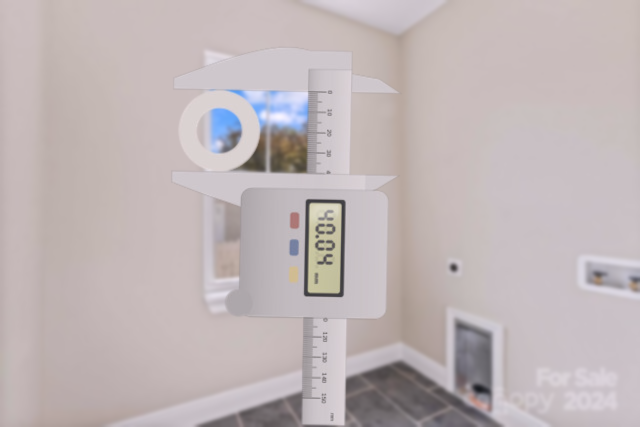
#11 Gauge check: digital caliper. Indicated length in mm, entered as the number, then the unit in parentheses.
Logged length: 40.04 (mm)
